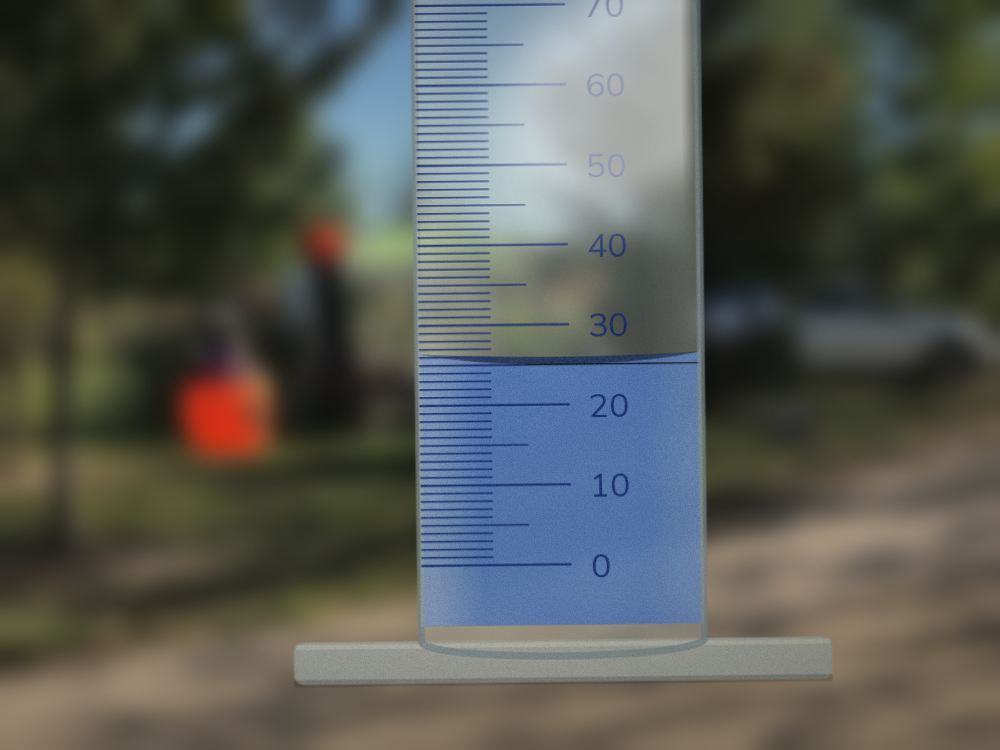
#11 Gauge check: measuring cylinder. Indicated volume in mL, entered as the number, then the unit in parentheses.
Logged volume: 25 (mL)
